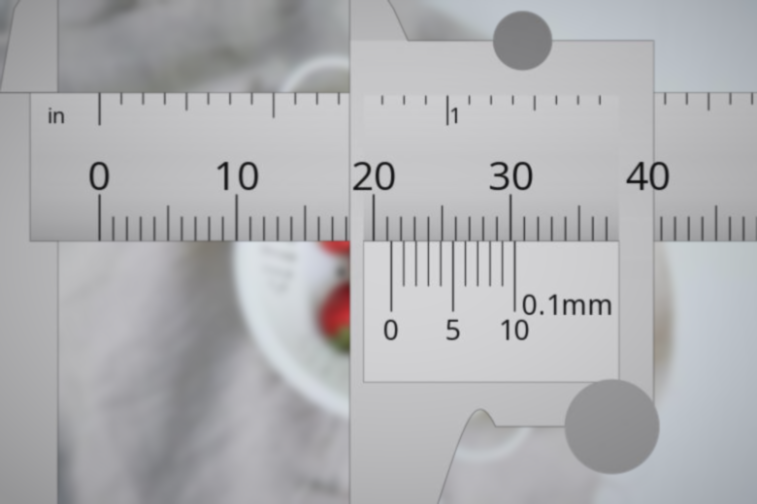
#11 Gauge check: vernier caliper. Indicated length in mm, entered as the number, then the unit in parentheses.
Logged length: 21.3 (mm)
